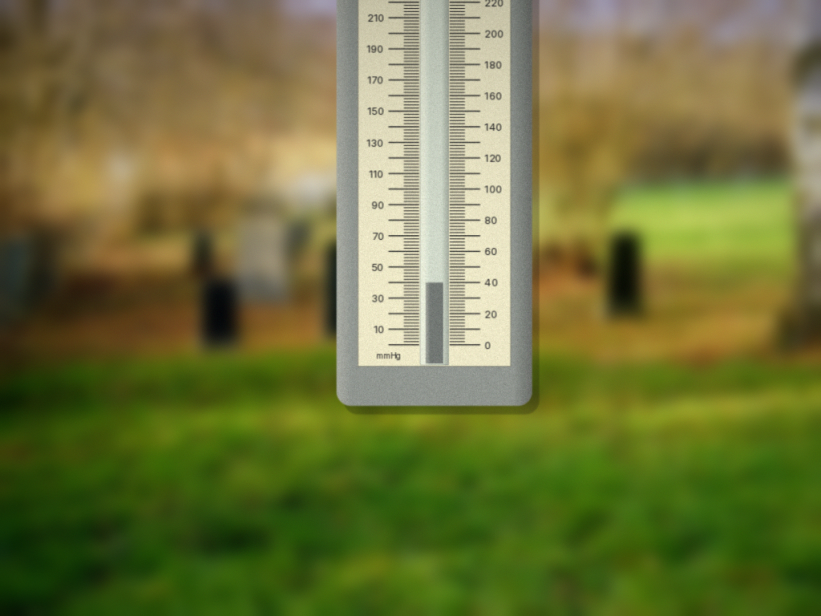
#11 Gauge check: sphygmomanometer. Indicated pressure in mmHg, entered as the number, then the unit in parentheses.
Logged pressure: 40 (mmHg)
